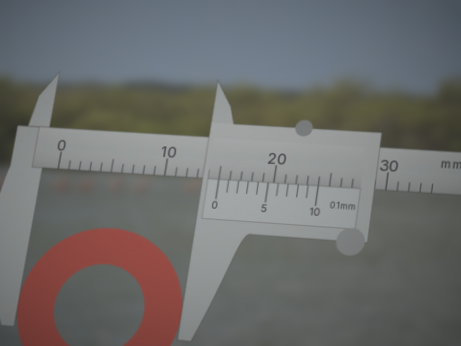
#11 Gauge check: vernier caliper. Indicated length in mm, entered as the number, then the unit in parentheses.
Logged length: 15.0 (mm)
